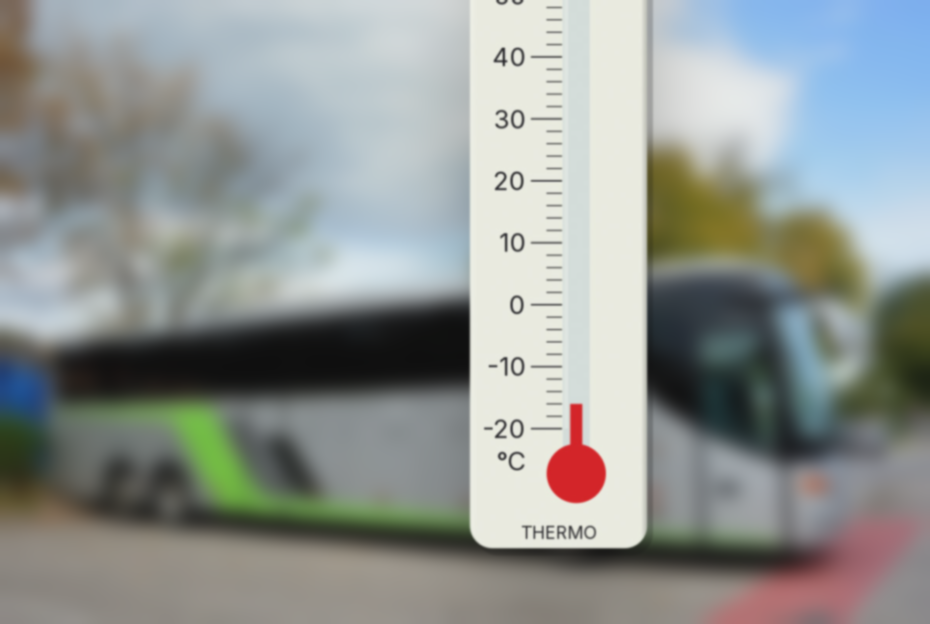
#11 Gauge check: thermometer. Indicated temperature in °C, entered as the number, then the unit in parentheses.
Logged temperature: -16 (°C)
